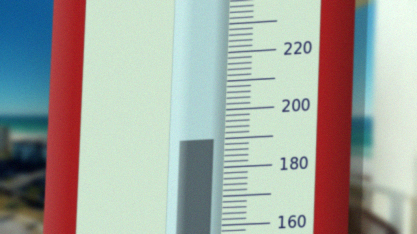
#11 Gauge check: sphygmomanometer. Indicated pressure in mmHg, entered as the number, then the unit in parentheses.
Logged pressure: 190 (mmHg)
